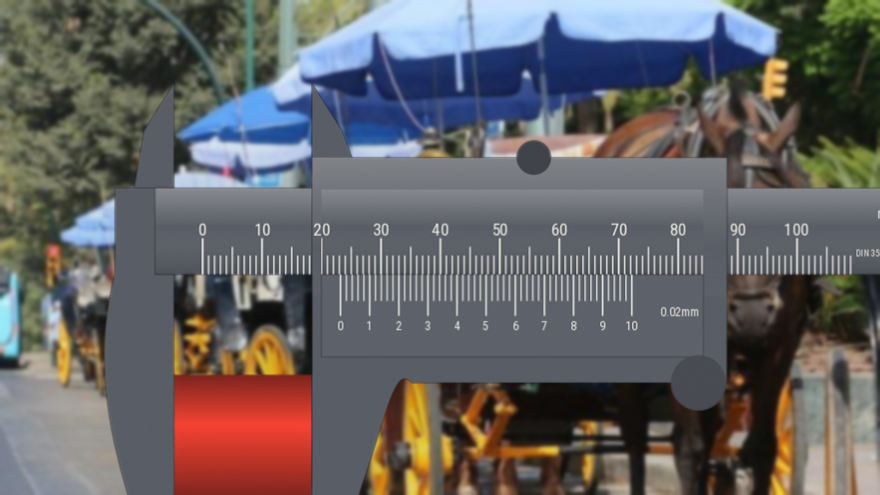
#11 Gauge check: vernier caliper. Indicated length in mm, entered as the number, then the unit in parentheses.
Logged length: 23.2 (mm)
